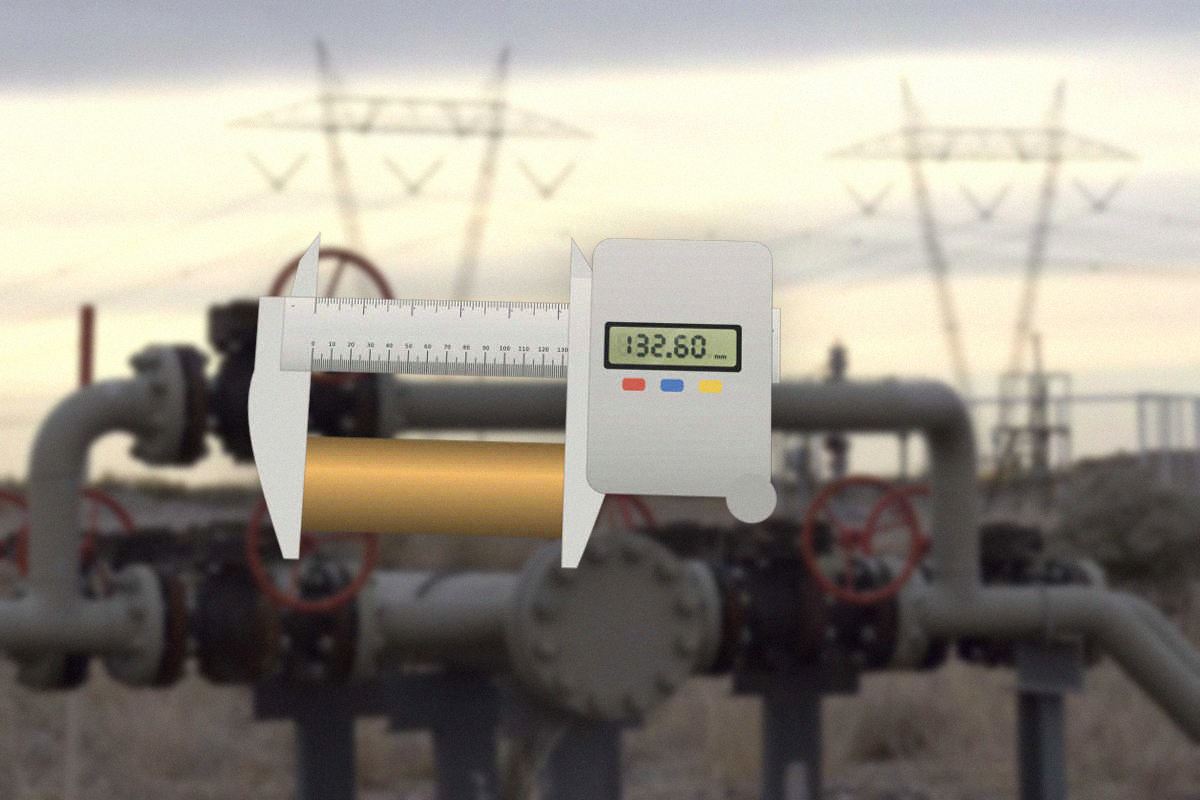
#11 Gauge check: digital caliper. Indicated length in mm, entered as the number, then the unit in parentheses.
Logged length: 132.60 (mm)
